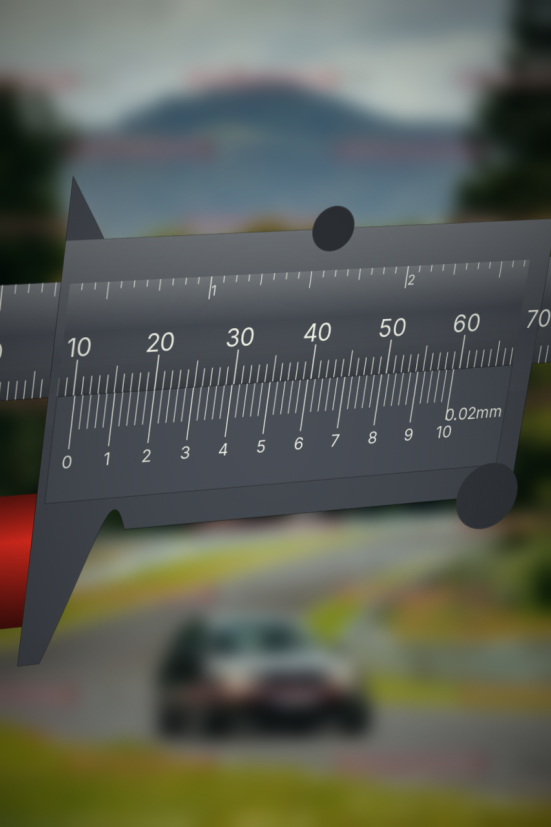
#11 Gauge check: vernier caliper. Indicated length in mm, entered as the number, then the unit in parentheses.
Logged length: 10.2 (mm)
